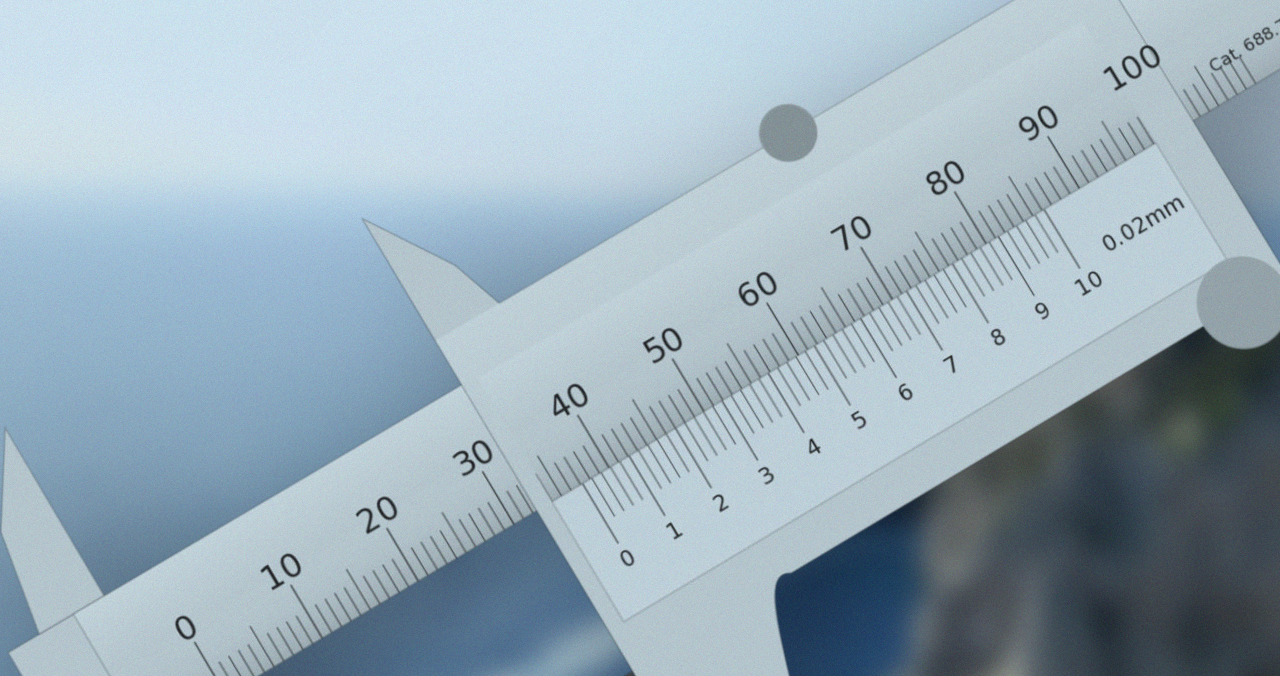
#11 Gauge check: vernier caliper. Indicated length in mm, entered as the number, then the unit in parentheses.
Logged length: 37.2 (mm)
